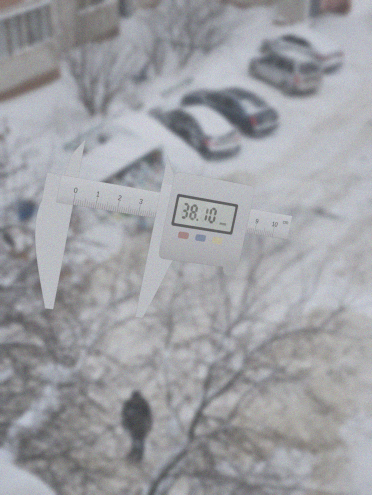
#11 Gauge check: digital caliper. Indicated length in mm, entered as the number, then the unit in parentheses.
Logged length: 38.10 (mm)
